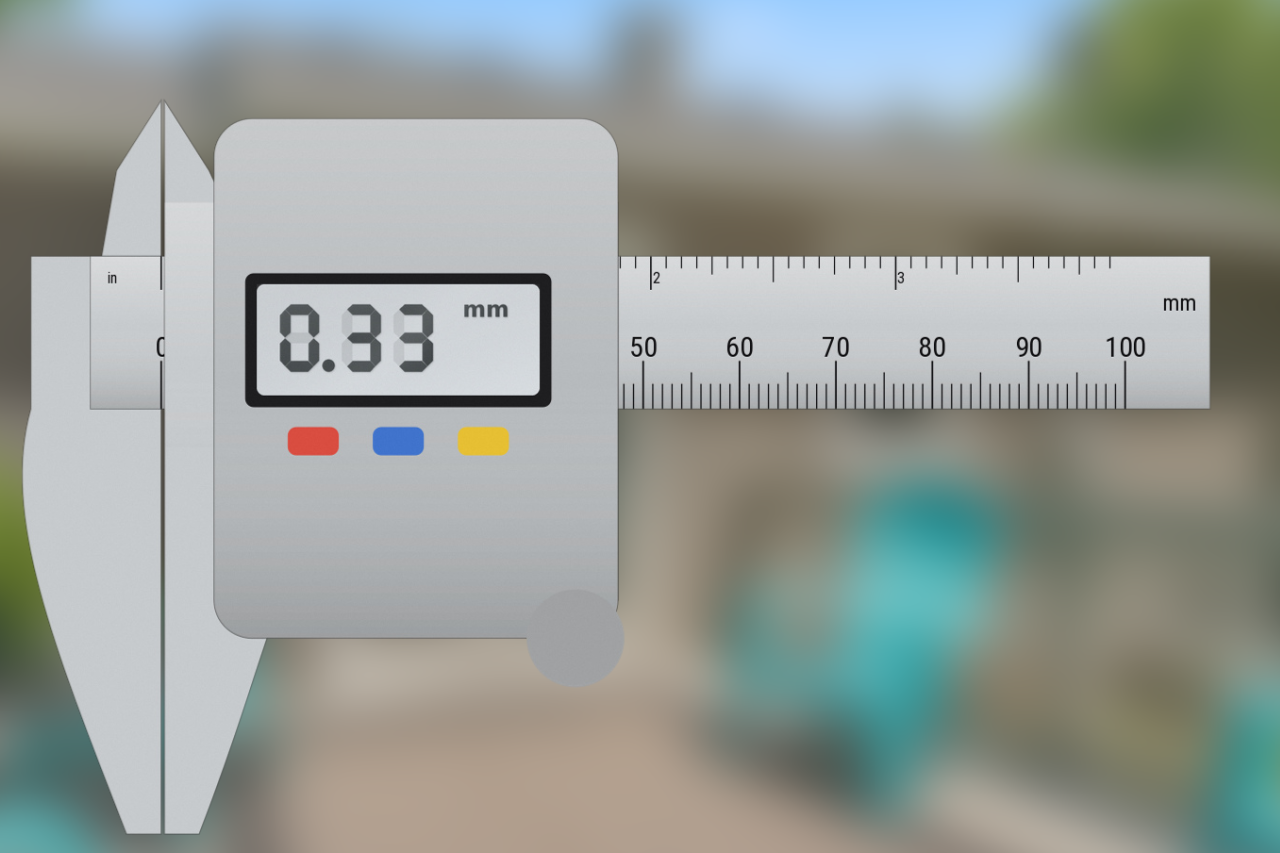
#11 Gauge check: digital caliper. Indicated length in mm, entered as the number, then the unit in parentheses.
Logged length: 0.33 (mm)
